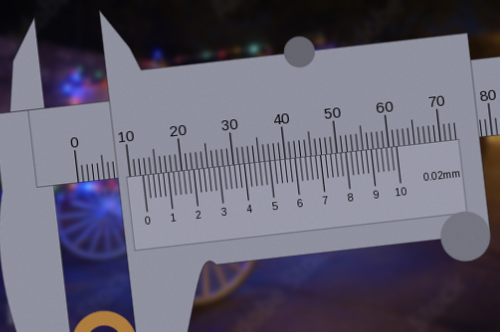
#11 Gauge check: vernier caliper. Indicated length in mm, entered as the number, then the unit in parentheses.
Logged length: 12.5 (mm)
